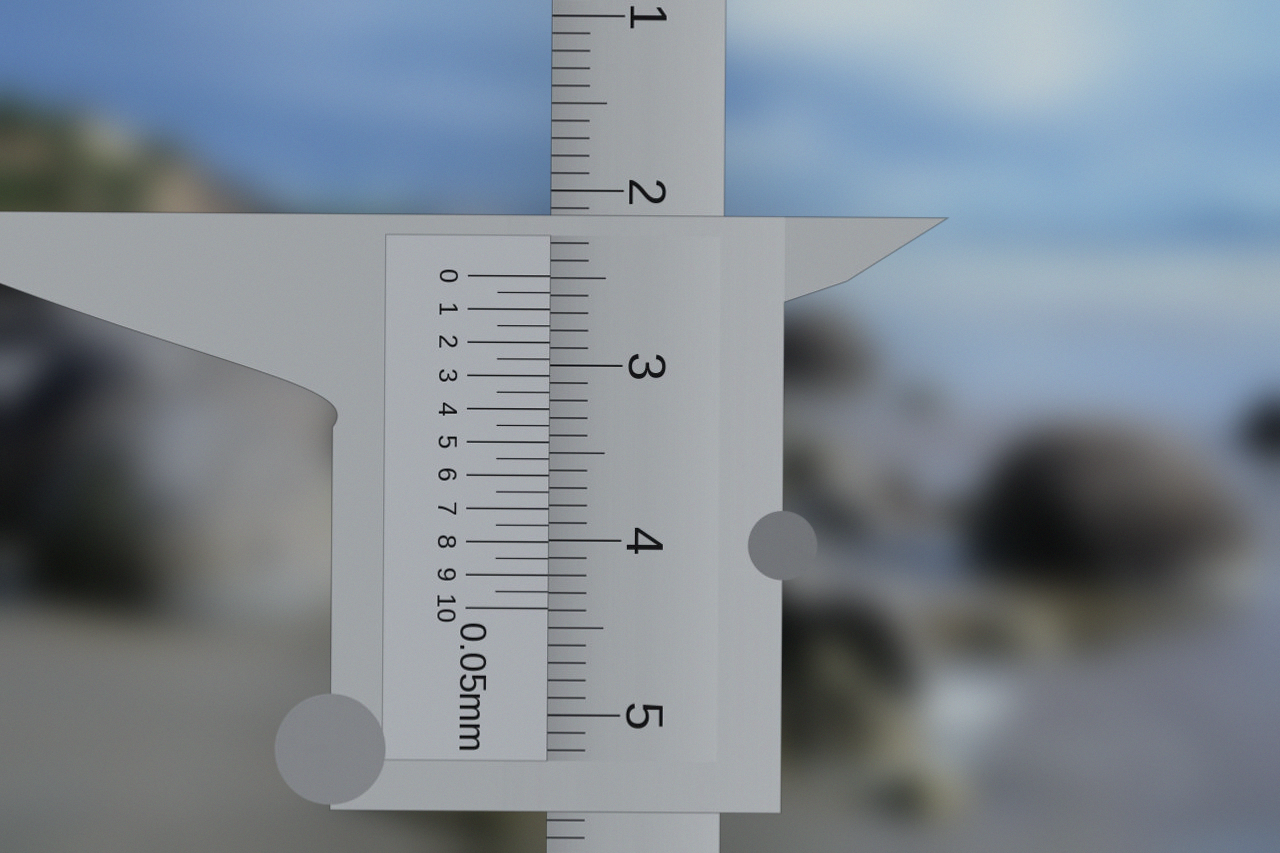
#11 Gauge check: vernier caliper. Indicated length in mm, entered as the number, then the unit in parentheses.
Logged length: 24.9 (mm)
